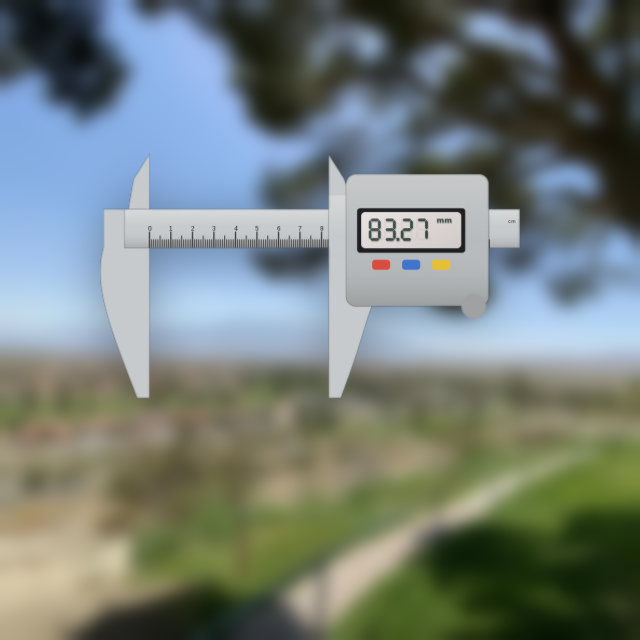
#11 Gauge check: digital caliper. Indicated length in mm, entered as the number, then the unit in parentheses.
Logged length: 83.27 (mm)
